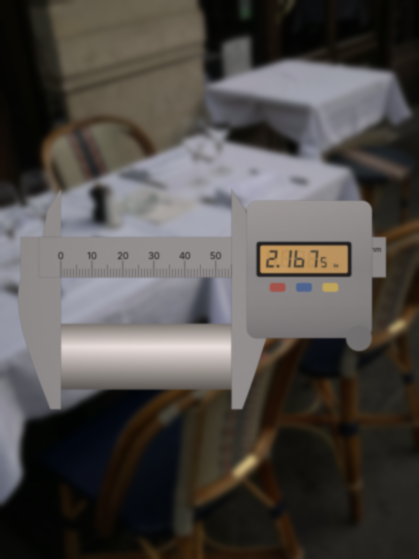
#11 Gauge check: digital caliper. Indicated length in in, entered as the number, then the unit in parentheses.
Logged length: 2.1675 (in)
